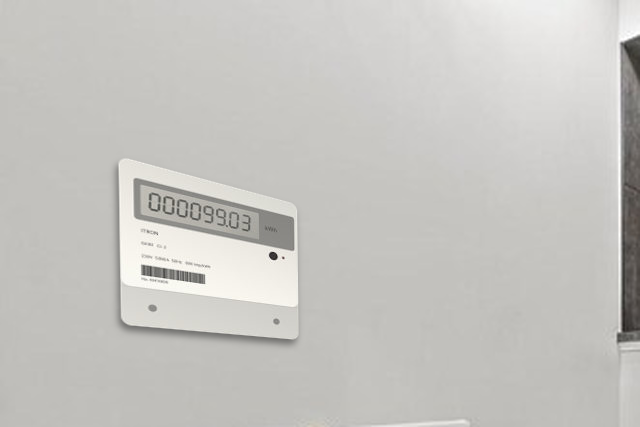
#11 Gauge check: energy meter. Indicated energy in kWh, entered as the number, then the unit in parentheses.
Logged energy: 99.03 (kWh)
